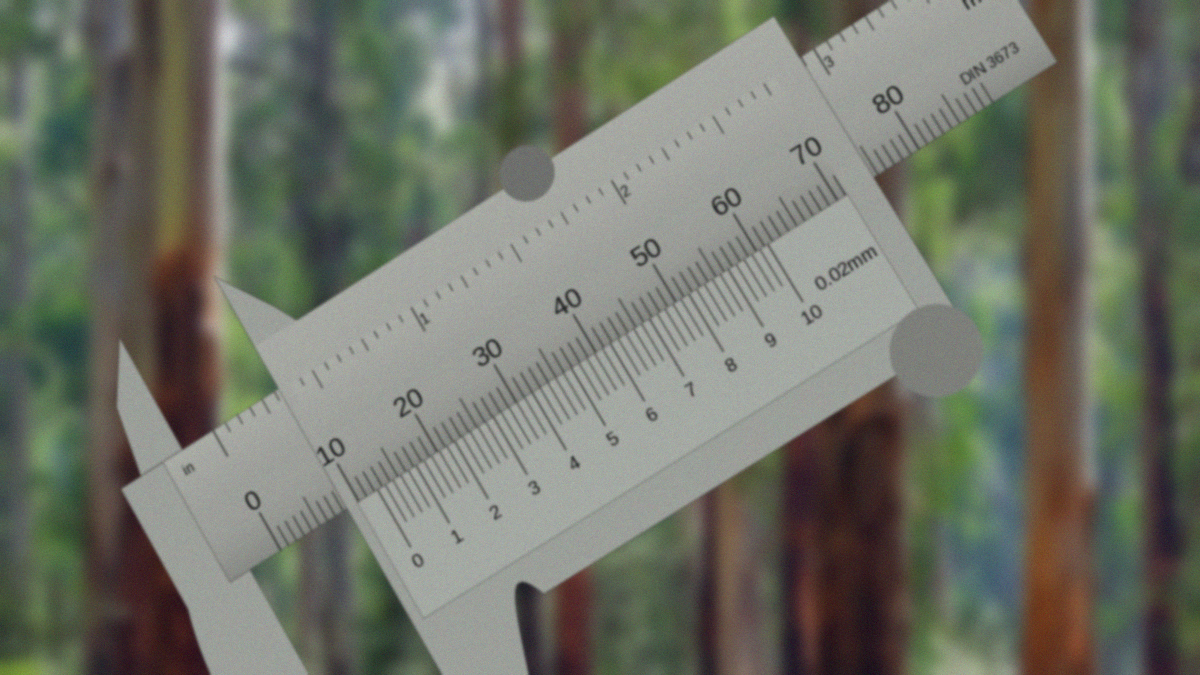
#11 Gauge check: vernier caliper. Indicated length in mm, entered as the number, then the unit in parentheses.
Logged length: 12.4 (mm)
